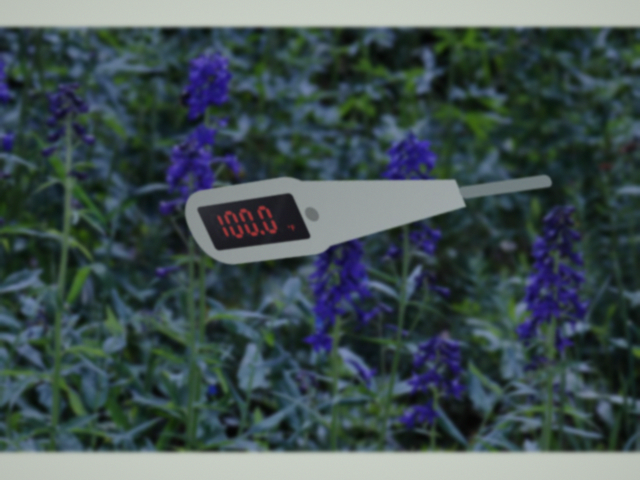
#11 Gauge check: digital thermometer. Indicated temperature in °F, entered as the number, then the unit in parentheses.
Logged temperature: 100.0 (°F)
